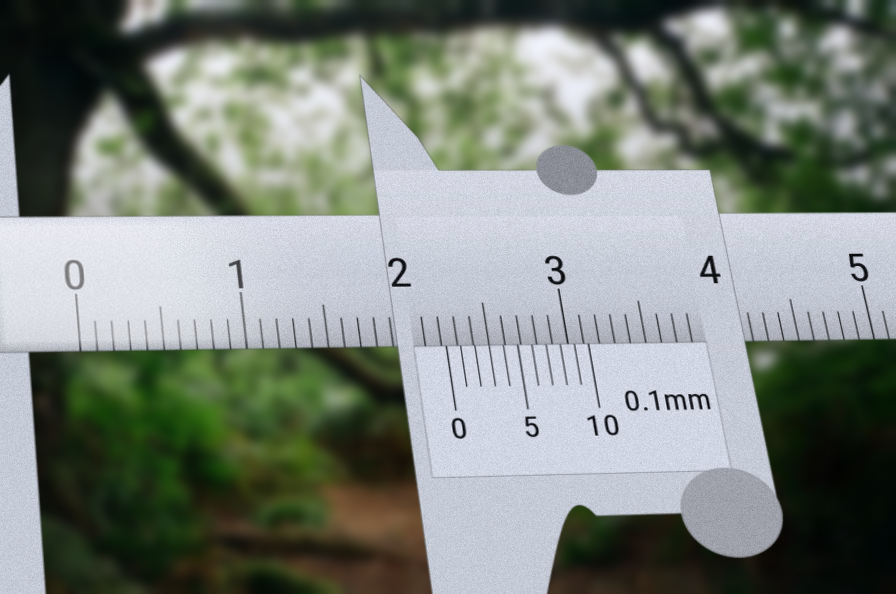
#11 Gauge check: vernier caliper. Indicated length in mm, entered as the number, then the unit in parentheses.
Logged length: 22.3 (mm)
